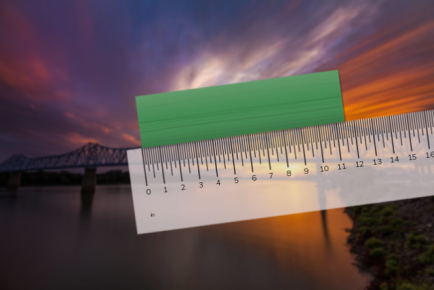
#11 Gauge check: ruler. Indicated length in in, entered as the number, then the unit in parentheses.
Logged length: 11.5 (in)
